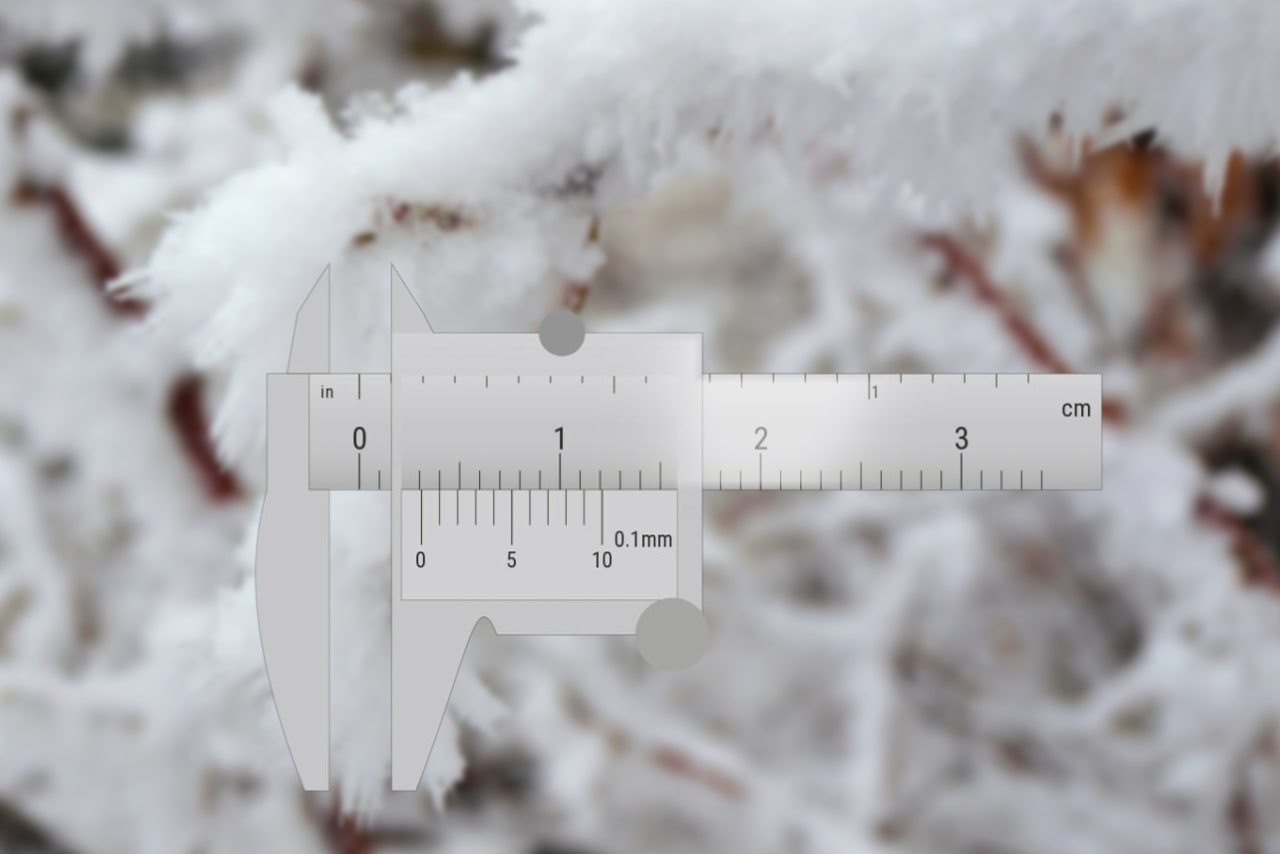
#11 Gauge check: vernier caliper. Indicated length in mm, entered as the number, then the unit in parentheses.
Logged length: 3.1 (mm)
